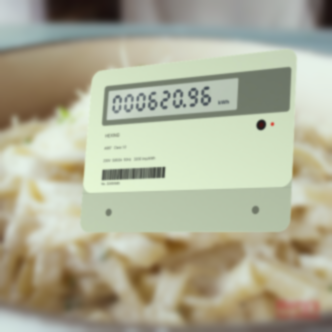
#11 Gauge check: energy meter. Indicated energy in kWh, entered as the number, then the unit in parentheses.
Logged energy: 620.96 (kWh)
